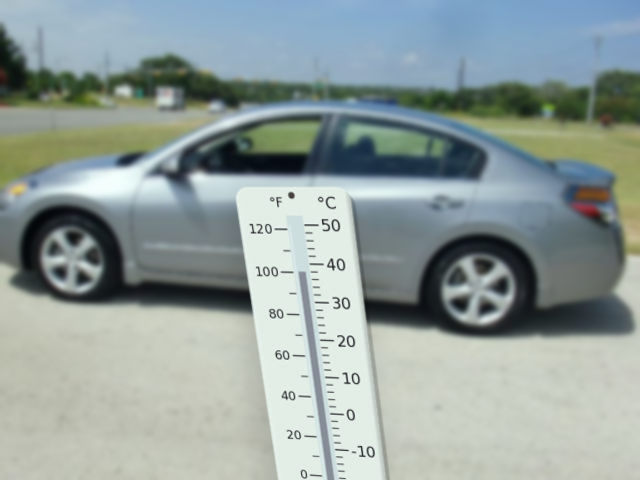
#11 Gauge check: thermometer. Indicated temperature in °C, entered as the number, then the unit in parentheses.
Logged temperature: 38 (°C)
